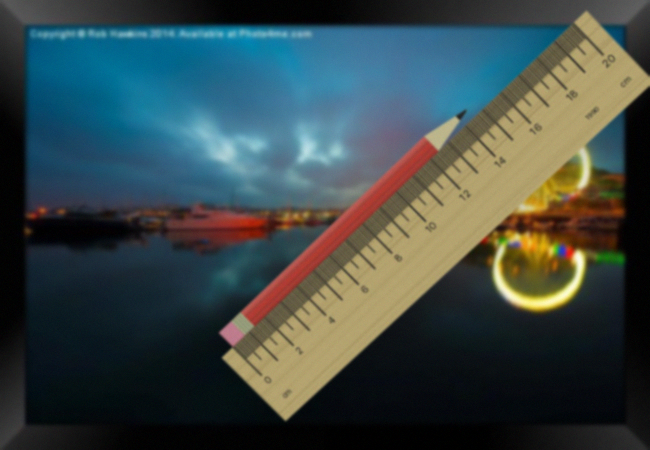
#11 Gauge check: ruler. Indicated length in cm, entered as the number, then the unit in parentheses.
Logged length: 14.5 (cm)
